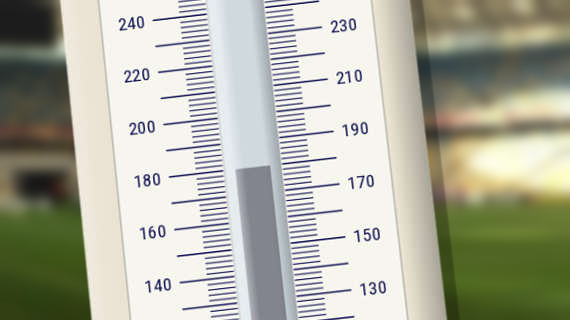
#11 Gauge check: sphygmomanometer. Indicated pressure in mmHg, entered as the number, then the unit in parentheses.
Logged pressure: 180 (mmHg)
